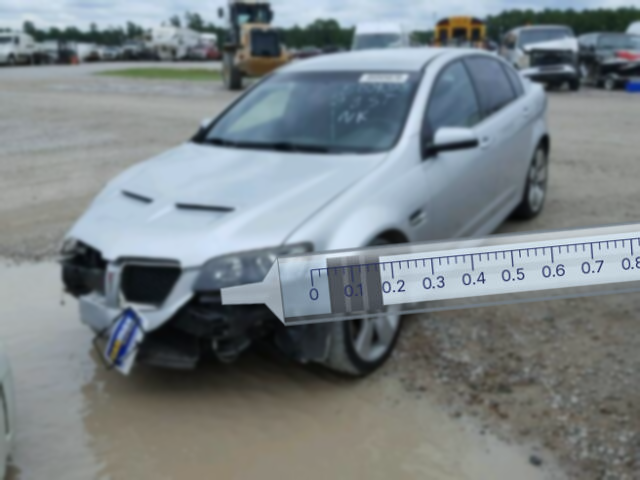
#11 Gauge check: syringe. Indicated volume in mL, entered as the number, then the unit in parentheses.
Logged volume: 0.04 (mL)
